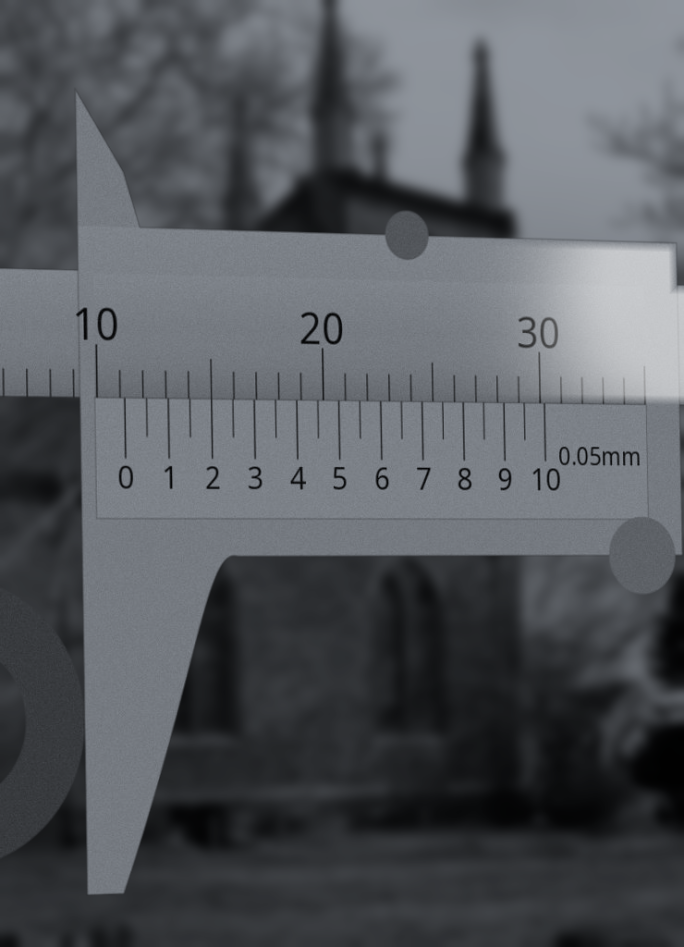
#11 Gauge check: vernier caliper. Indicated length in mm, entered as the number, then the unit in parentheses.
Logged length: 11.2 (mm)
